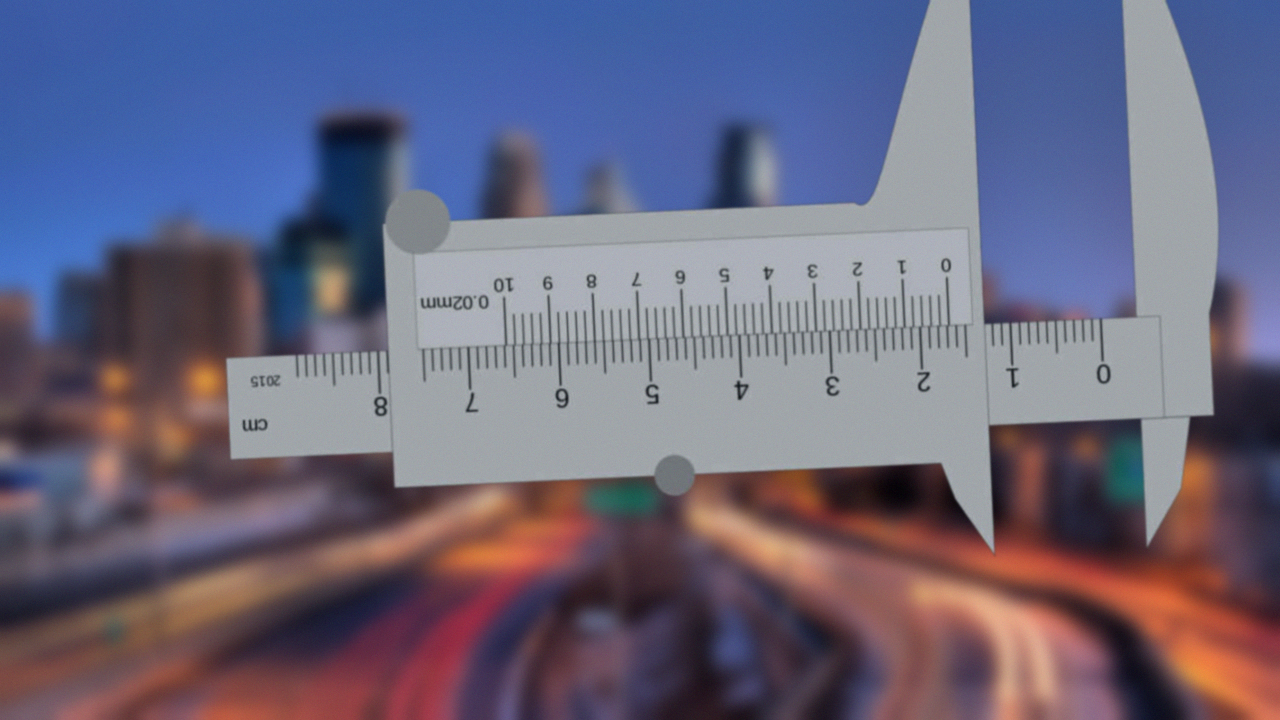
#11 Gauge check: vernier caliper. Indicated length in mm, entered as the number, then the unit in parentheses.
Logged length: 16.8 (mm)
